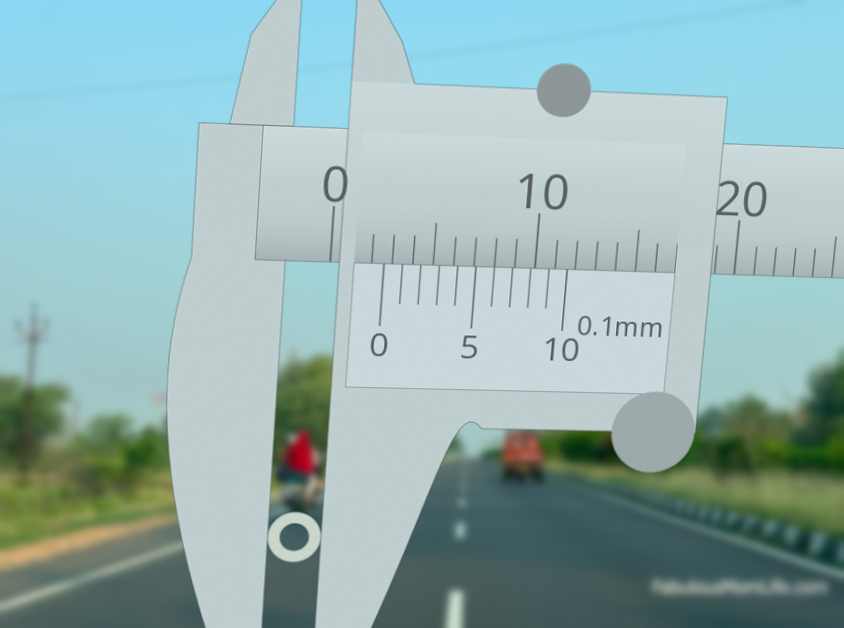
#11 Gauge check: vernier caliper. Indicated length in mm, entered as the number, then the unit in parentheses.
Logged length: 2.6 (mm)
